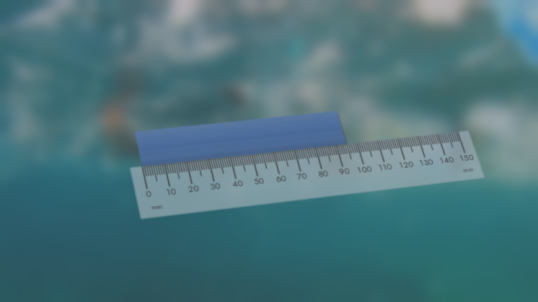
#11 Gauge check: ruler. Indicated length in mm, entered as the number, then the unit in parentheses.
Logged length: 95 (mm)
